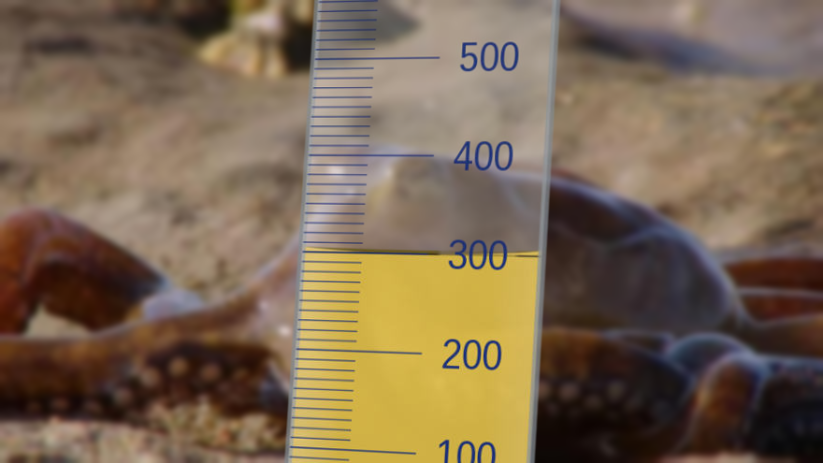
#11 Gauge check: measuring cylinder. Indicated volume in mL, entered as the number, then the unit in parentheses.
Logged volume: 300 (mL)
